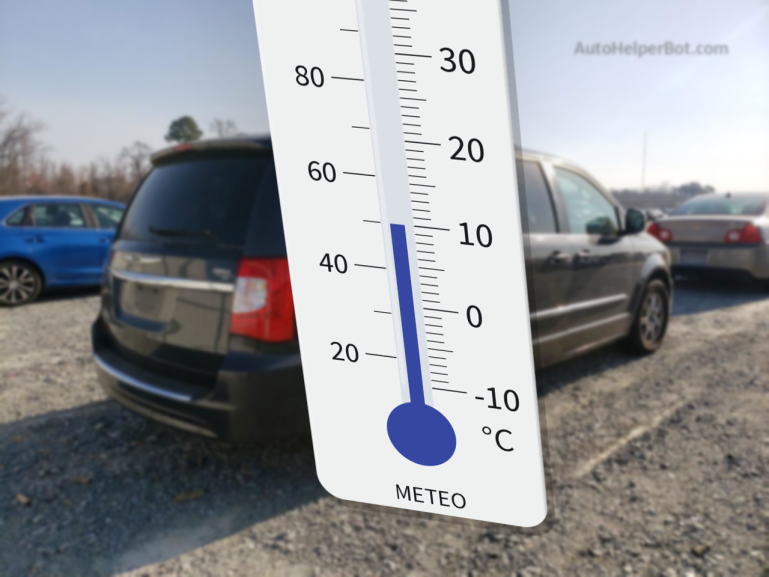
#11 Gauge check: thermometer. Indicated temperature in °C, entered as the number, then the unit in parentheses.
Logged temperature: 10 (°C)
